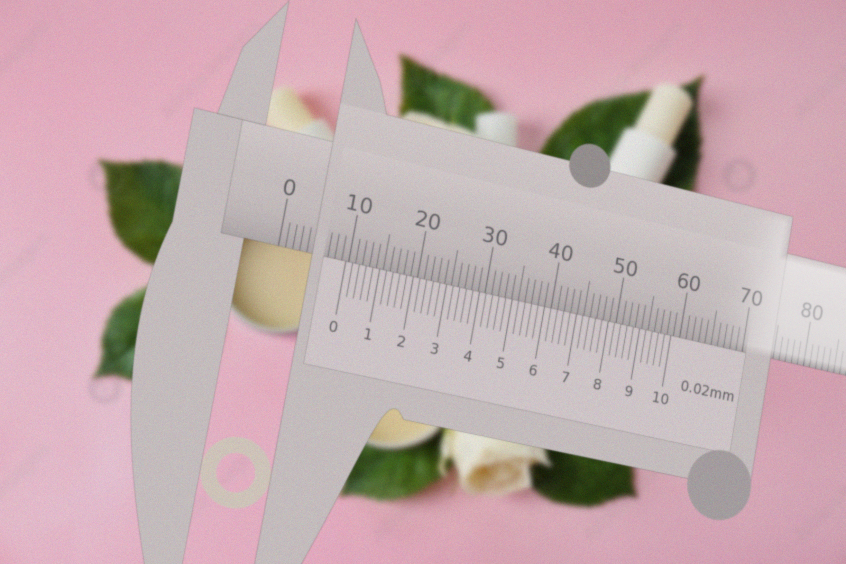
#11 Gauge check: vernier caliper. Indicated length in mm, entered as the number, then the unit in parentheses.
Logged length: 9.6 (mm)
